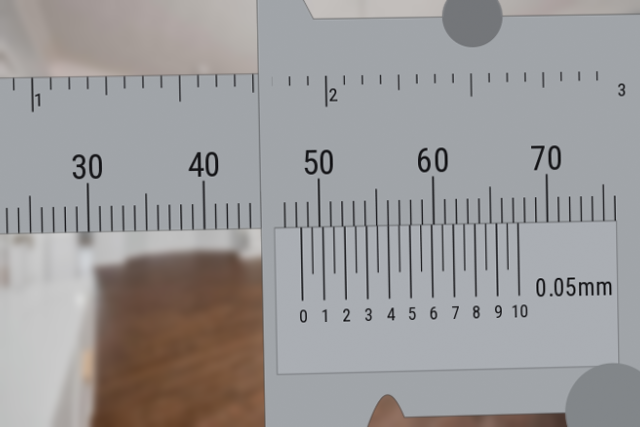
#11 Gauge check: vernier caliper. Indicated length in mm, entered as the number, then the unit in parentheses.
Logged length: 48.4 (mm)
